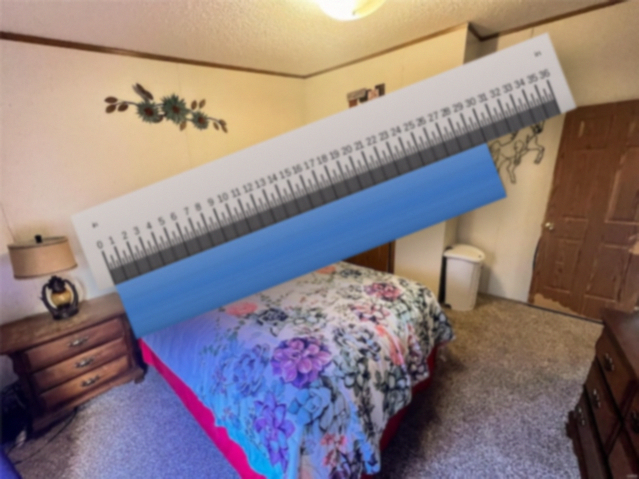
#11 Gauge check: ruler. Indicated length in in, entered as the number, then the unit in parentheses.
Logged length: 30 (in)
